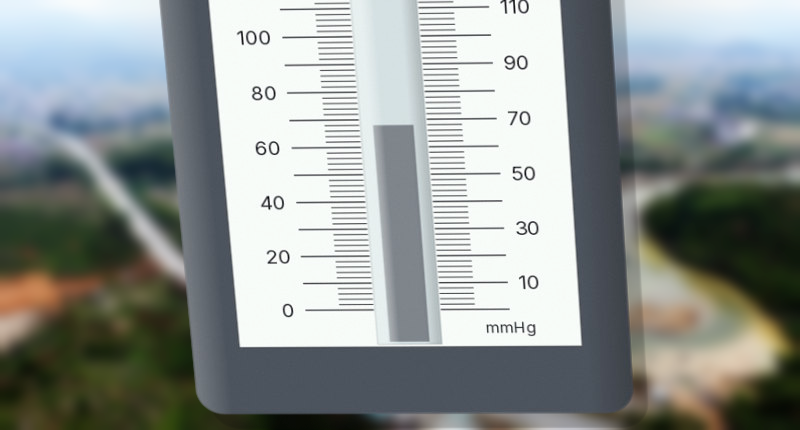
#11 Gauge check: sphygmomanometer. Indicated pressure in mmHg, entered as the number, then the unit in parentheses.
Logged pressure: 68 (mmHg)
